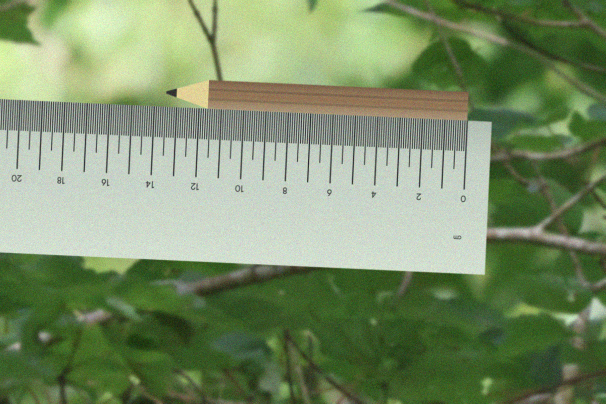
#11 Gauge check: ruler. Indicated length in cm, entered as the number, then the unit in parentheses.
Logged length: 13.5 (cm)
